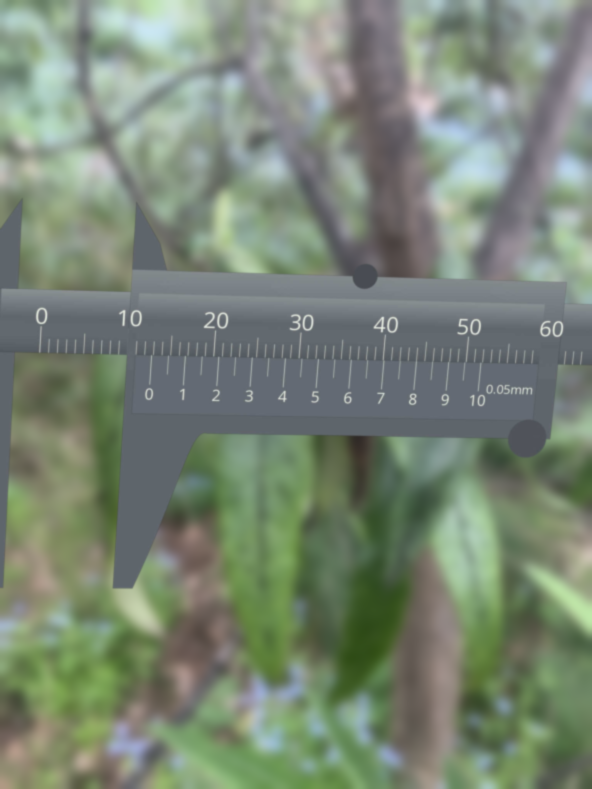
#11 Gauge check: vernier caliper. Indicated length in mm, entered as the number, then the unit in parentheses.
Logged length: 12.8 (mm)
